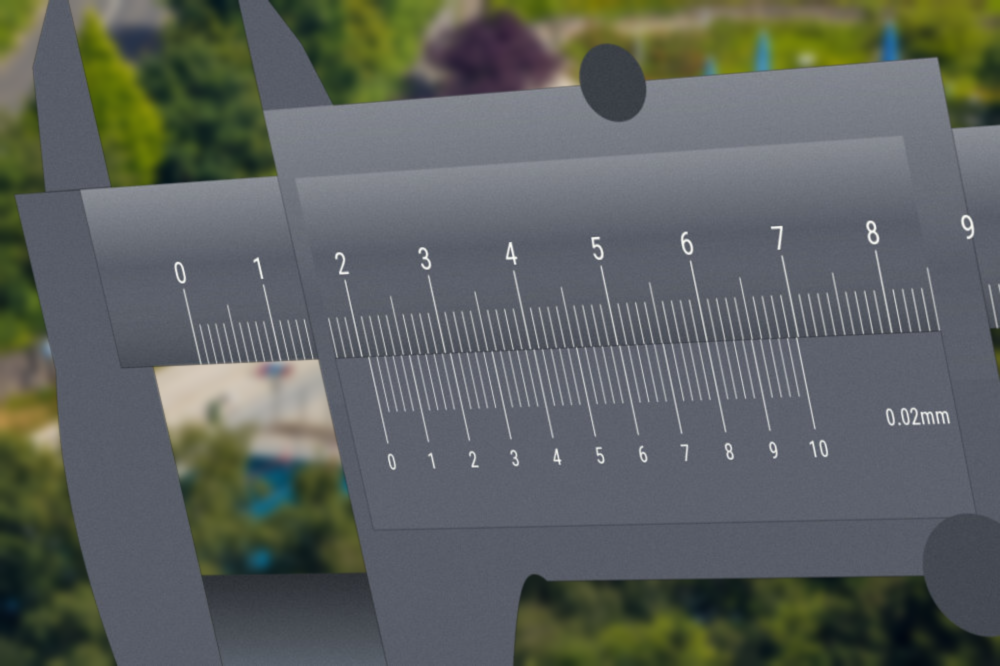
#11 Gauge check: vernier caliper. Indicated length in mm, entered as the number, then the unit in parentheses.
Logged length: 20.8 (mm)
